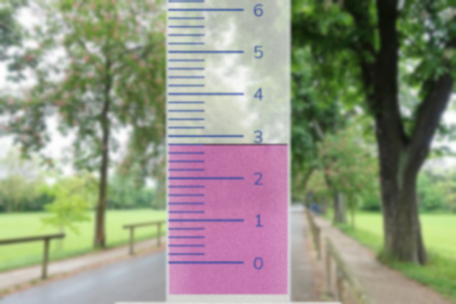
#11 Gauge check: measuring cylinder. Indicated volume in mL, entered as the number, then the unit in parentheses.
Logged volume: 2.8 (mL)
